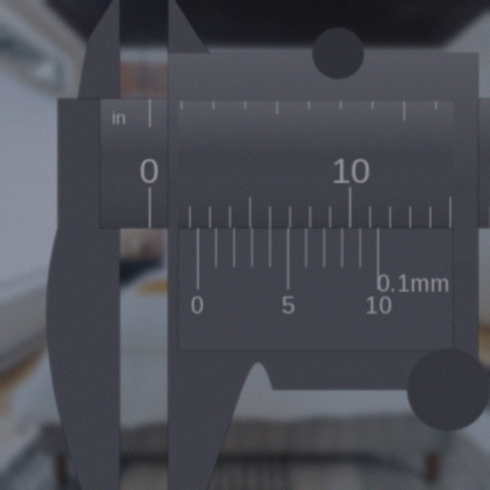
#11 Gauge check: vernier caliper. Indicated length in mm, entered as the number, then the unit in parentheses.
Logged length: 2.4 (mm)
